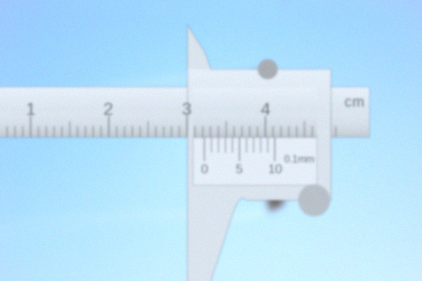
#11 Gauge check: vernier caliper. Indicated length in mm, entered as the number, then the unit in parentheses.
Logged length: 32.2 (mm)
